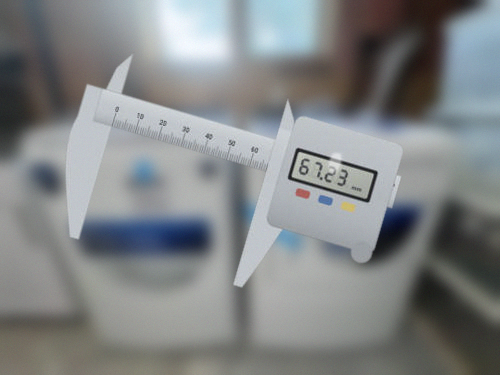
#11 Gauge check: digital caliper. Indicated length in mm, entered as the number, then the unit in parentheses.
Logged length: 67.23 (mm)
